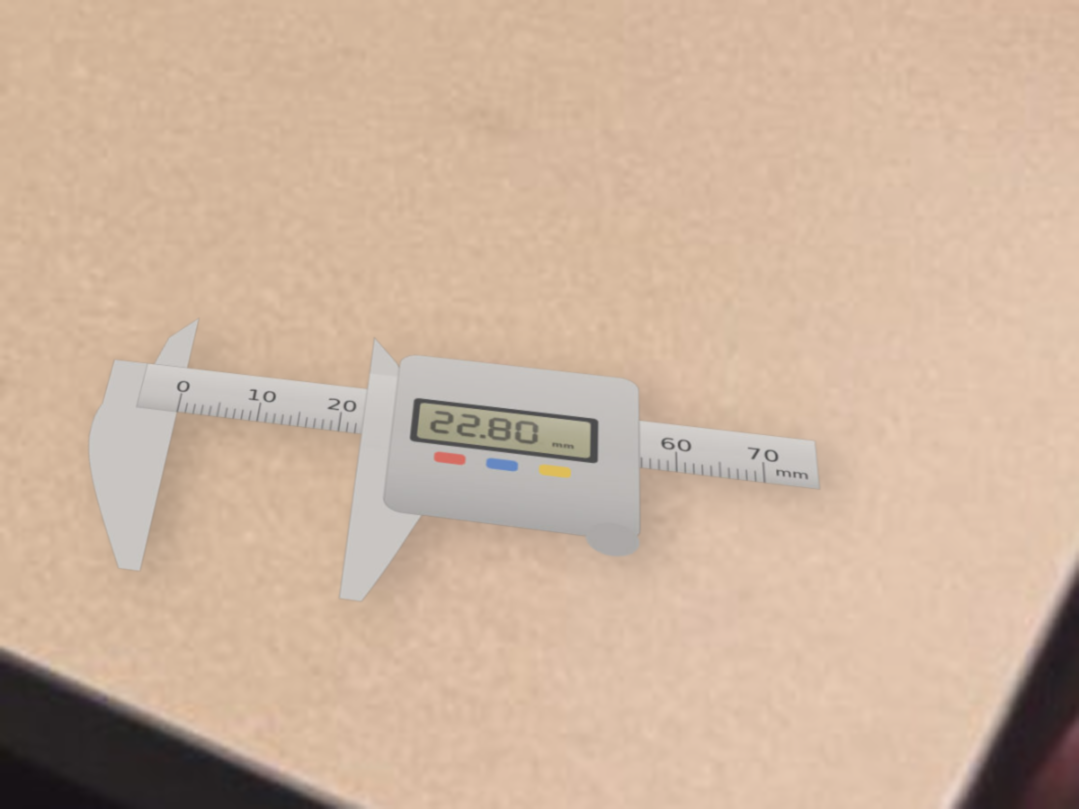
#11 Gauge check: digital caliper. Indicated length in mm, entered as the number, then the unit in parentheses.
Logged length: 22.80 (mm)
